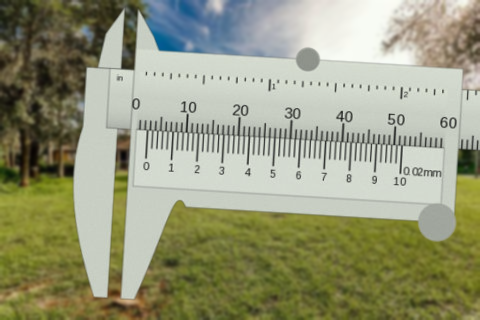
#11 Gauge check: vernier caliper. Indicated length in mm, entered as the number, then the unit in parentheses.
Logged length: 2.5 (mm)
